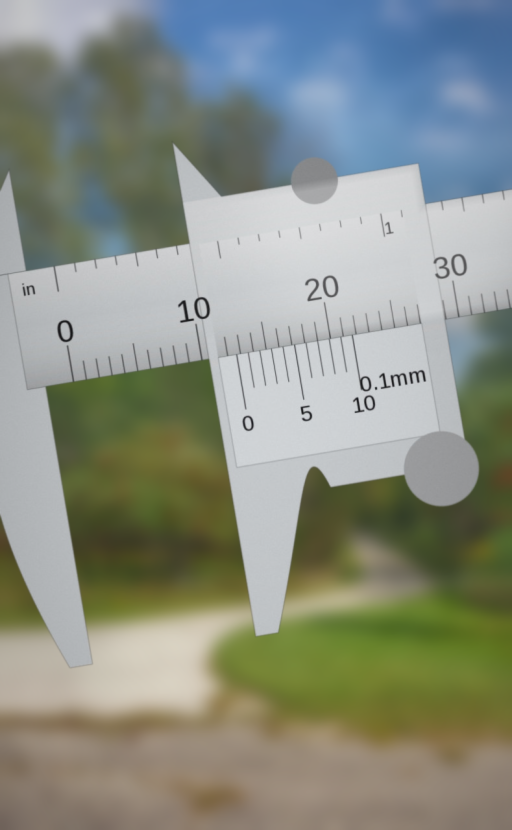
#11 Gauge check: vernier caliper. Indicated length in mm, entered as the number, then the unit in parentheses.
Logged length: 12.7 (mm)
